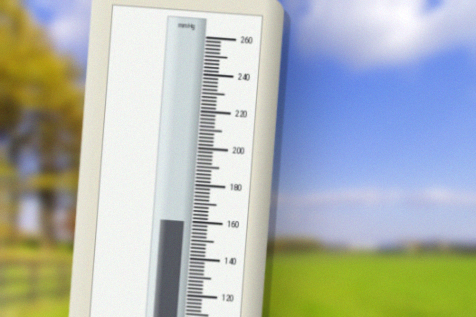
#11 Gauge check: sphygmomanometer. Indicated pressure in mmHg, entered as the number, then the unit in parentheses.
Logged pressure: 160 (mmHg)
